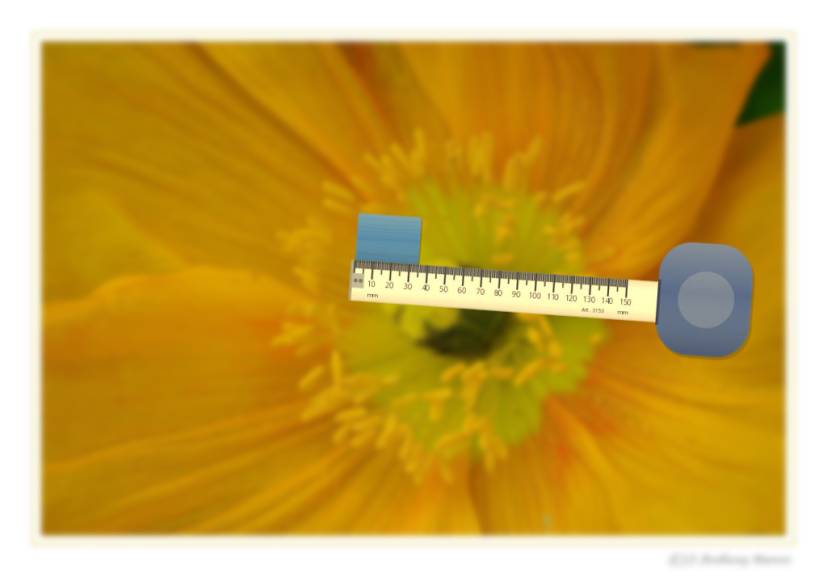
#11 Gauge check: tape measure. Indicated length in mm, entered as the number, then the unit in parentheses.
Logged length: 35 (mm)
